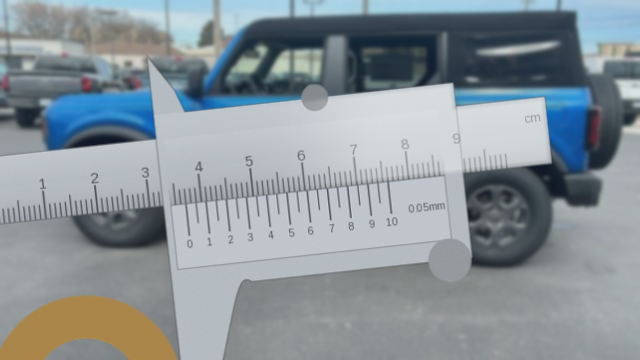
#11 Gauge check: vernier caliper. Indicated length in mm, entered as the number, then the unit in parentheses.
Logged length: 37.0 (mm)
